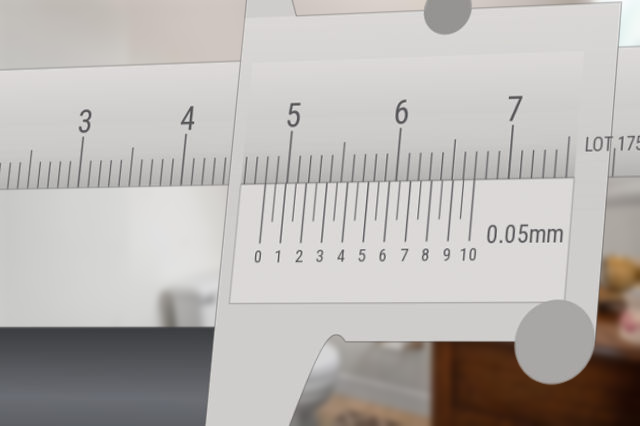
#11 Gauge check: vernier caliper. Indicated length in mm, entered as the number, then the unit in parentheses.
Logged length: 48.0 (mm)
